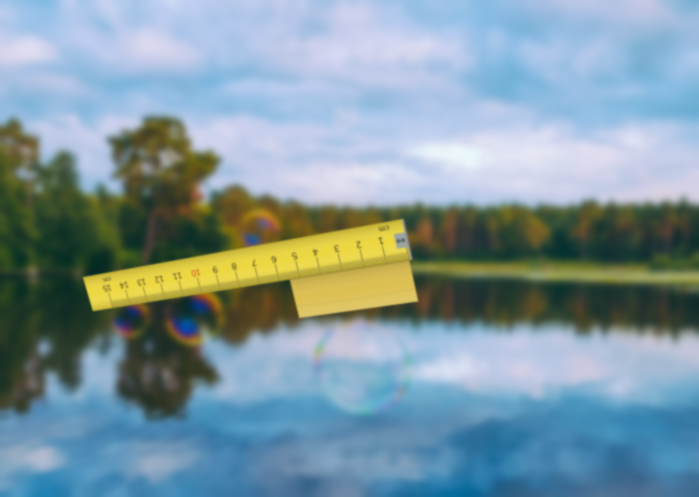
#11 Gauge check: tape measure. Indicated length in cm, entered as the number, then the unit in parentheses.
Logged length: 5.5 (cm)
